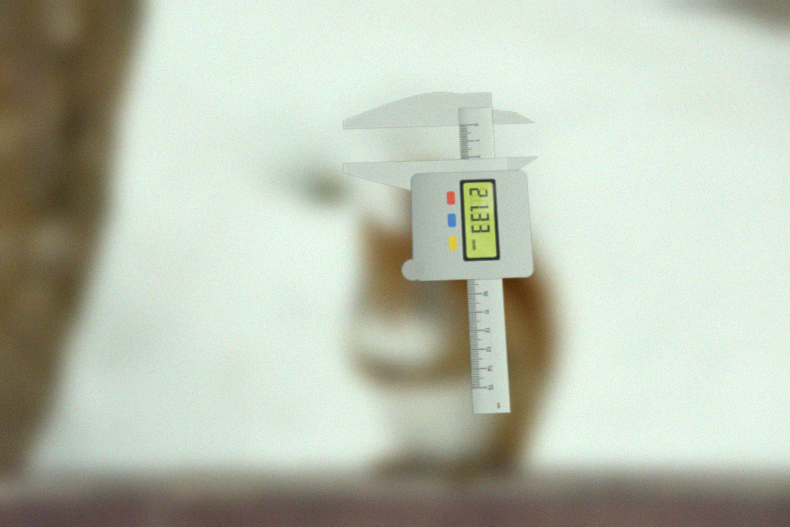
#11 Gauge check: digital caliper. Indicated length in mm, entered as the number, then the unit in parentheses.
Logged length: 21.33 (mm)
